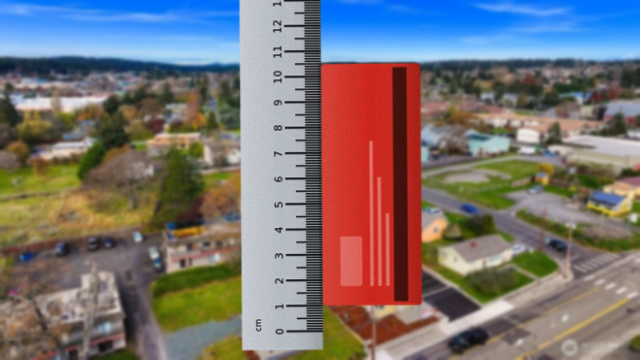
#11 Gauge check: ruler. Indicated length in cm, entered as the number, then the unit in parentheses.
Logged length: 9.5 (cm)
